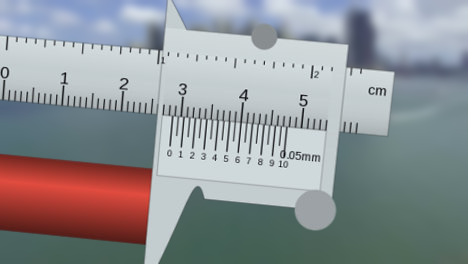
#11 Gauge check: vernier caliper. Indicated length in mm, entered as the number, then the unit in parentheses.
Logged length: 28.6 (mm)
